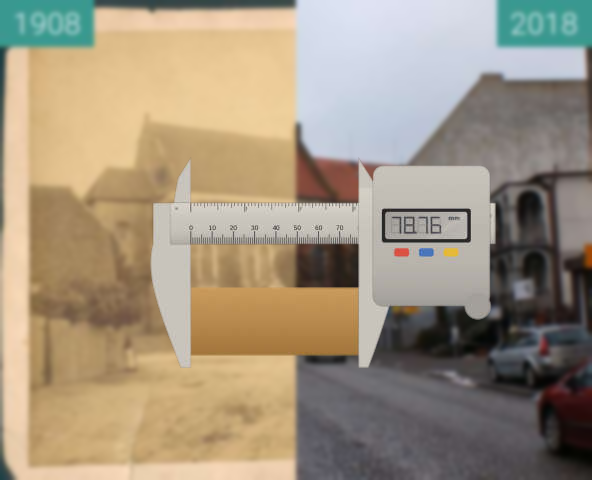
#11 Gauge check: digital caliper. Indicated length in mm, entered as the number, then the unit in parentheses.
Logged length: 78.76 (mm)
